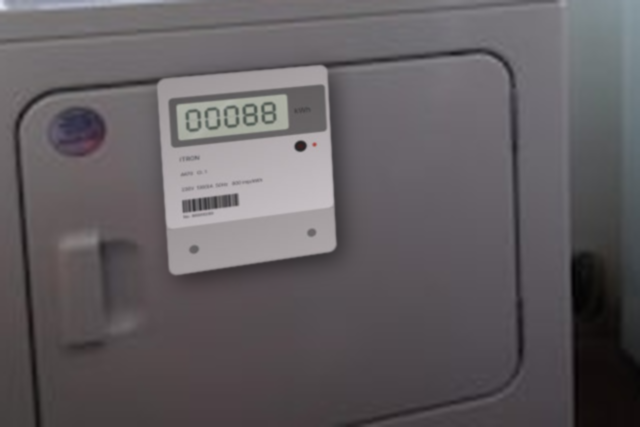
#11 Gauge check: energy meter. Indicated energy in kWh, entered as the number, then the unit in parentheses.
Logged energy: 88 (kWh)
